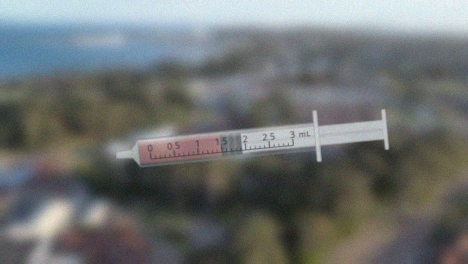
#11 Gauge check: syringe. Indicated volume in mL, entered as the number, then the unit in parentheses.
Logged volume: 1.5 (mL)
